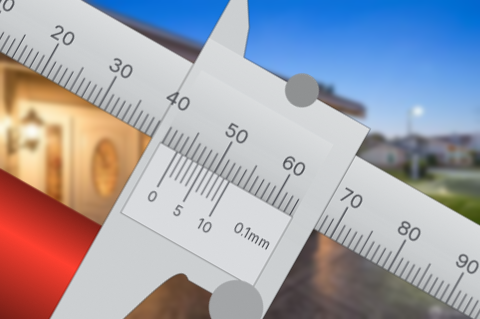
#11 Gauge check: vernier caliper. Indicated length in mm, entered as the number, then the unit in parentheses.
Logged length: 43.6 (mm)
